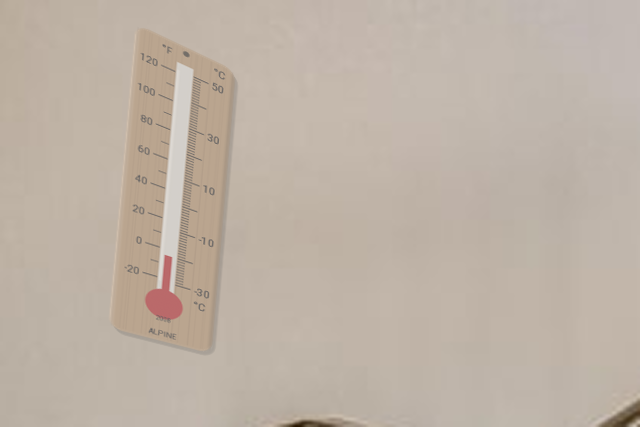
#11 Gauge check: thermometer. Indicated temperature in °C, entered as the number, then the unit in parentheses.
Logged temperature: -20 (°C)
